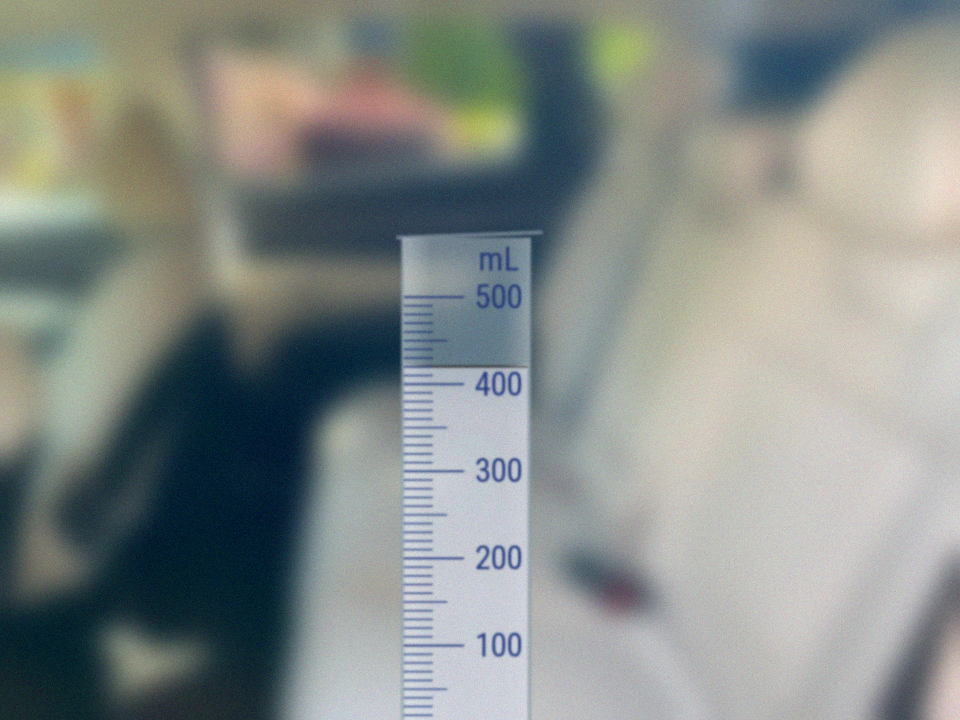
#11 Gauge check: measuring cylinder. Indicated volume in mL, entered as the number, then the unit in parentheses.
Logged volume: 420 (mL)
